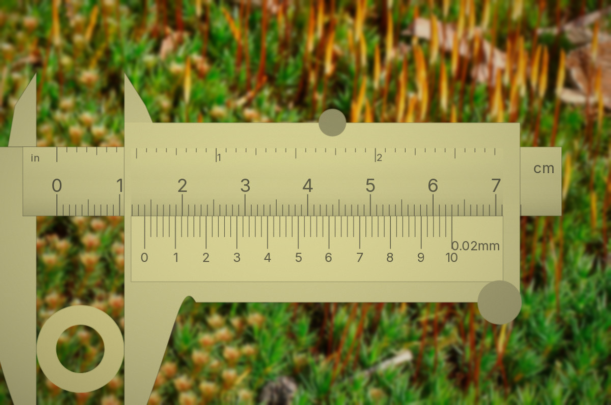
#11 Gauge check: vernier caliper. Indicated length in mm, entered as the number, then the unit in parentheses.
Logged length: 14.0 (mm)
